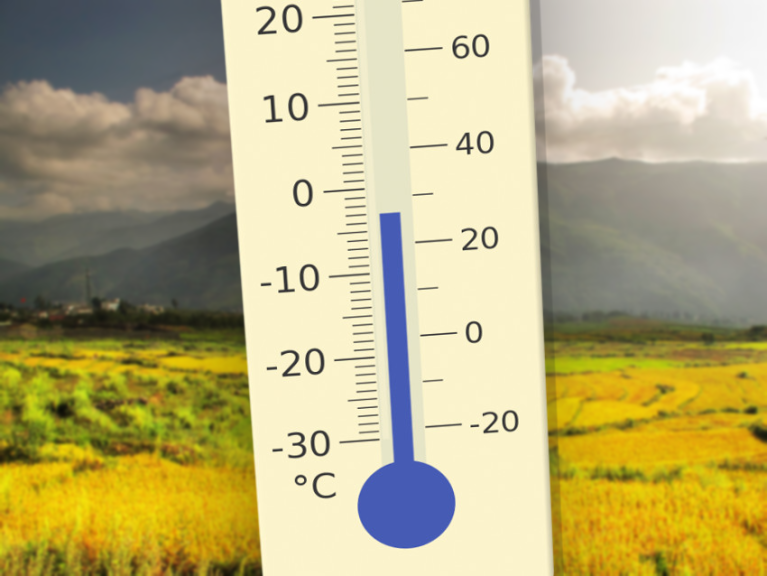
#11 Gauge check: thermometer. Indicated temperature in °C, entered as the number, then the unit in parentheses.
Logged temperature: -3 (°C)
